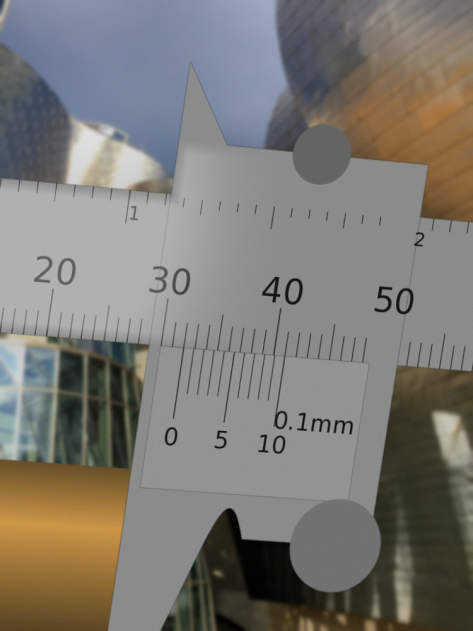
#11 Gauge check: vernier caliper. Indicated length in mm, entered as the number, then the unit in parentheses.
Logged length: 32.0 (mm)
